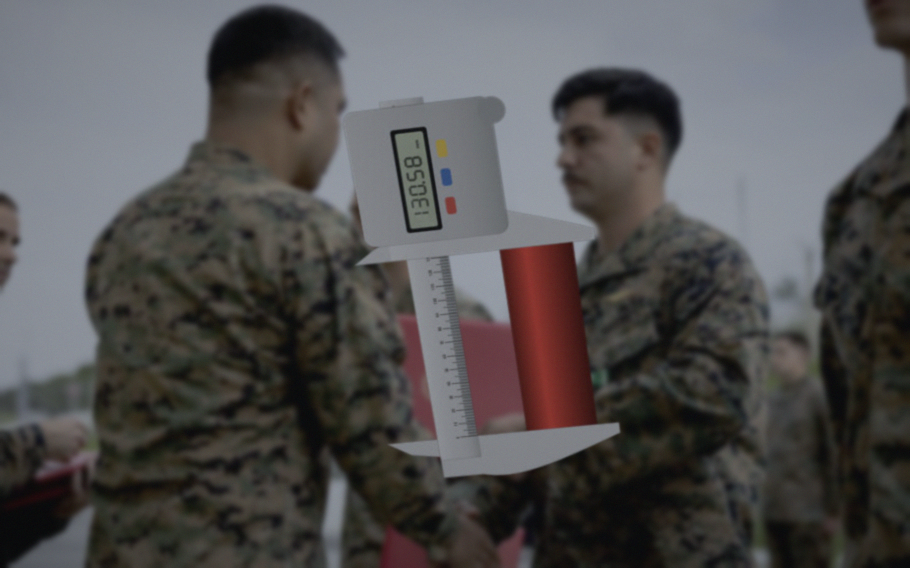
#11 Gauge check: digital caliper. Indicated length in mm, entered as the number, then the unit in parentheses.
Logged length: 130.58 (mm)
